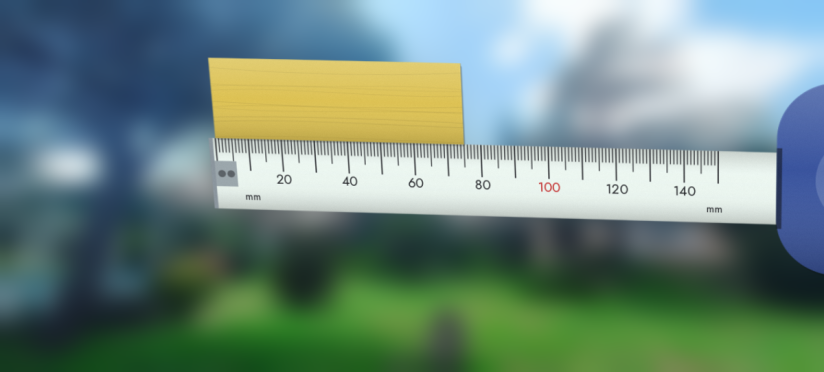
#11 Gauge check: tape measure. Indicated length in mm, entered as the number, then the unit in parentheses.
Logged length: 75 (mm)
